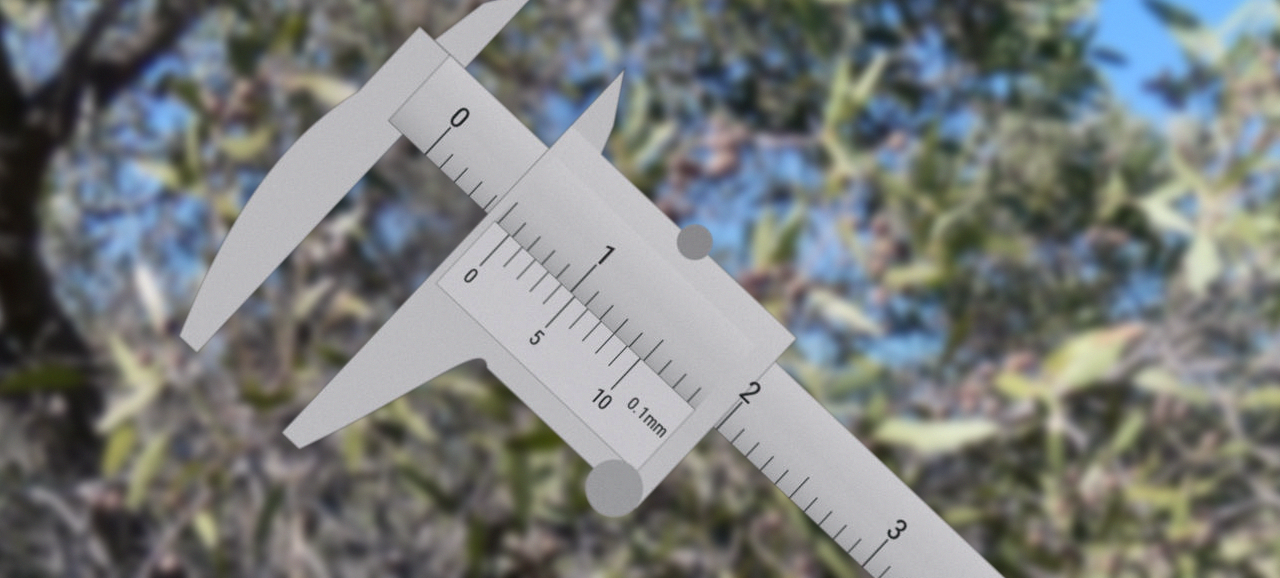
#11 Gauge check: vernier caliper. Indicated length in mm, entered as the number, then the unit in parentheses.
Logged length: 5.8 (mm)
